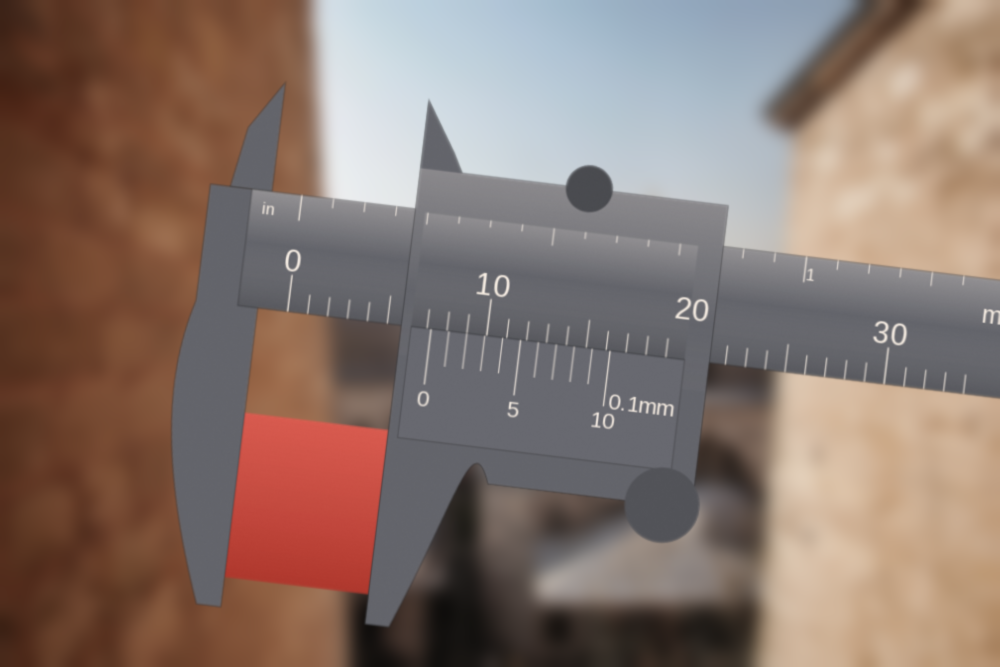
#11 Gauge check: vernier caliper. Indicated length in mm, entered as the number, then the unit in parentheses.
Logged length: 7.2 (mm)
